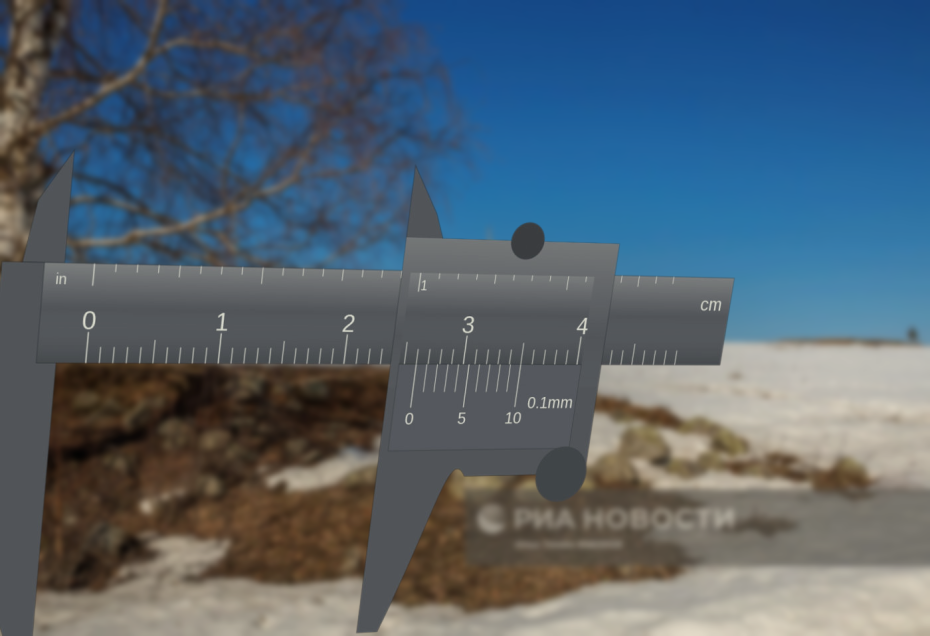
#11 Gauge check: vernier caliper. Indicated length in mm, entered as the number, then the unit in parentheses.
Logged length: 26.0 (mm)
